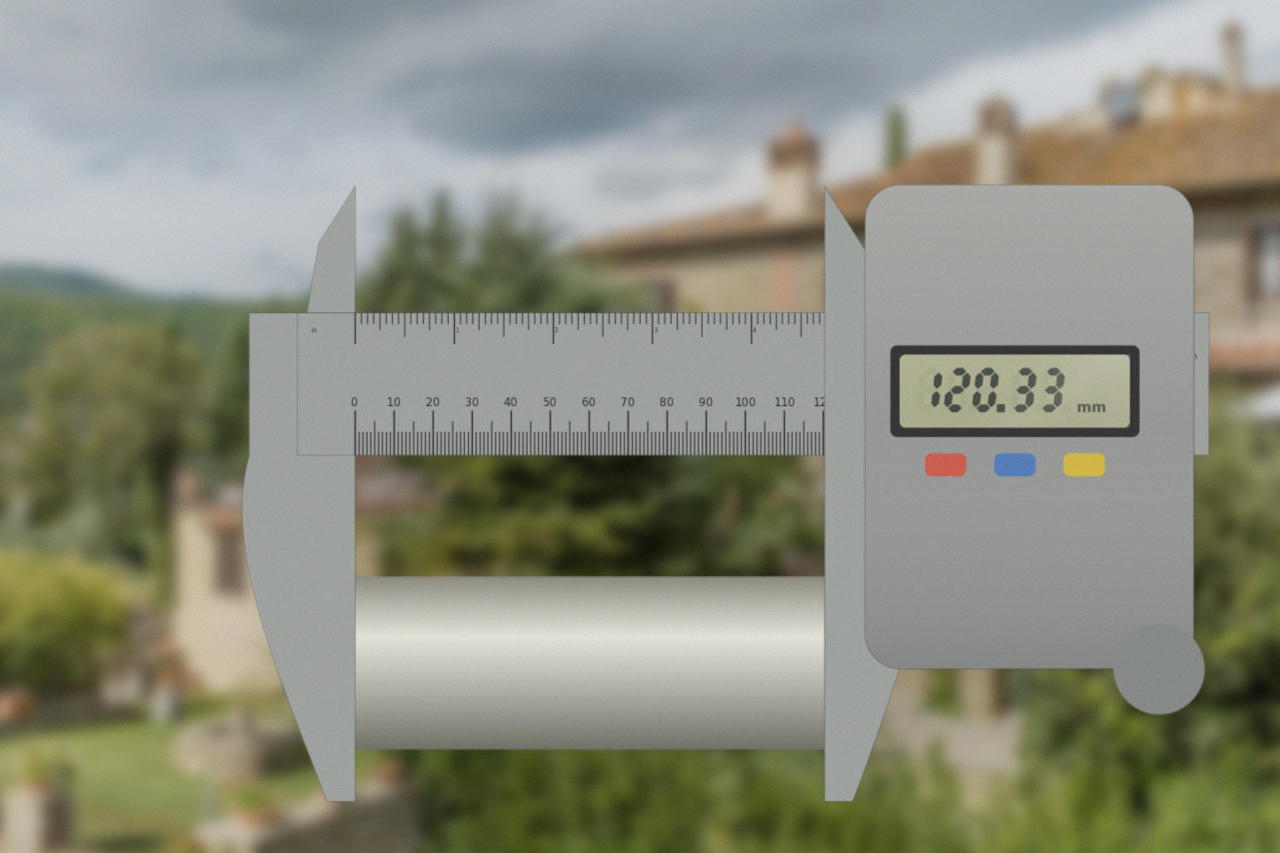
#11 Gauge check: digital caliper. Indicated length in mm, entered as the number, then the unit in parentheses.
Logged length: 120.33 (mm)
